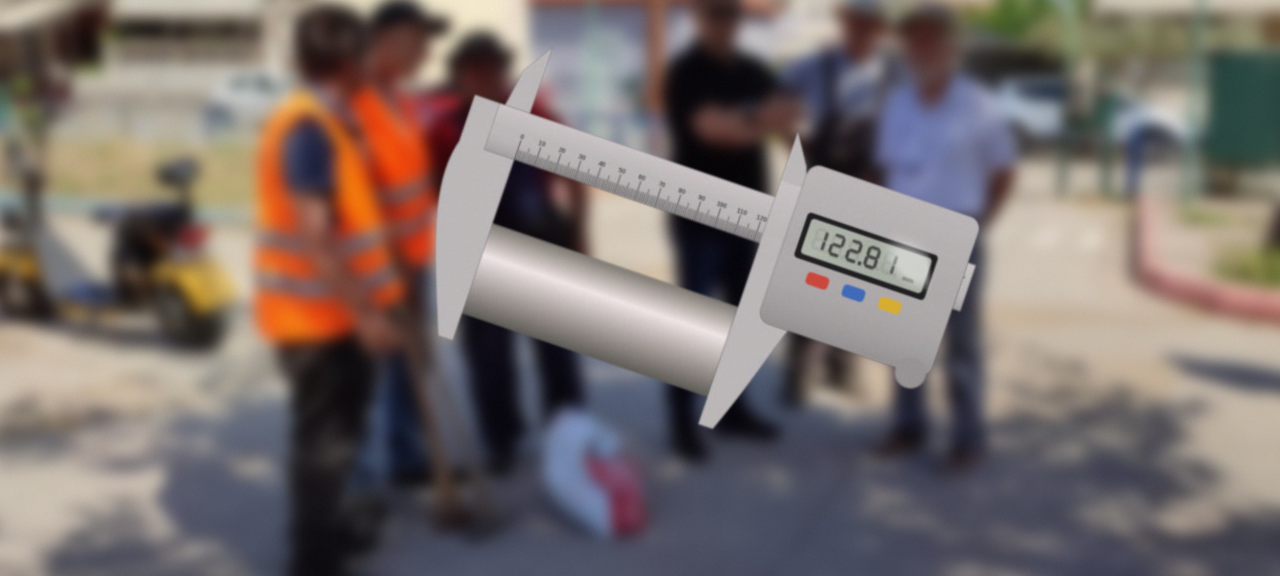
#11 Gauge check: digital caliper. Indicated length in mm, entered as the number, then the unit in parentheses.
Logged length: 122.81 (mm)
